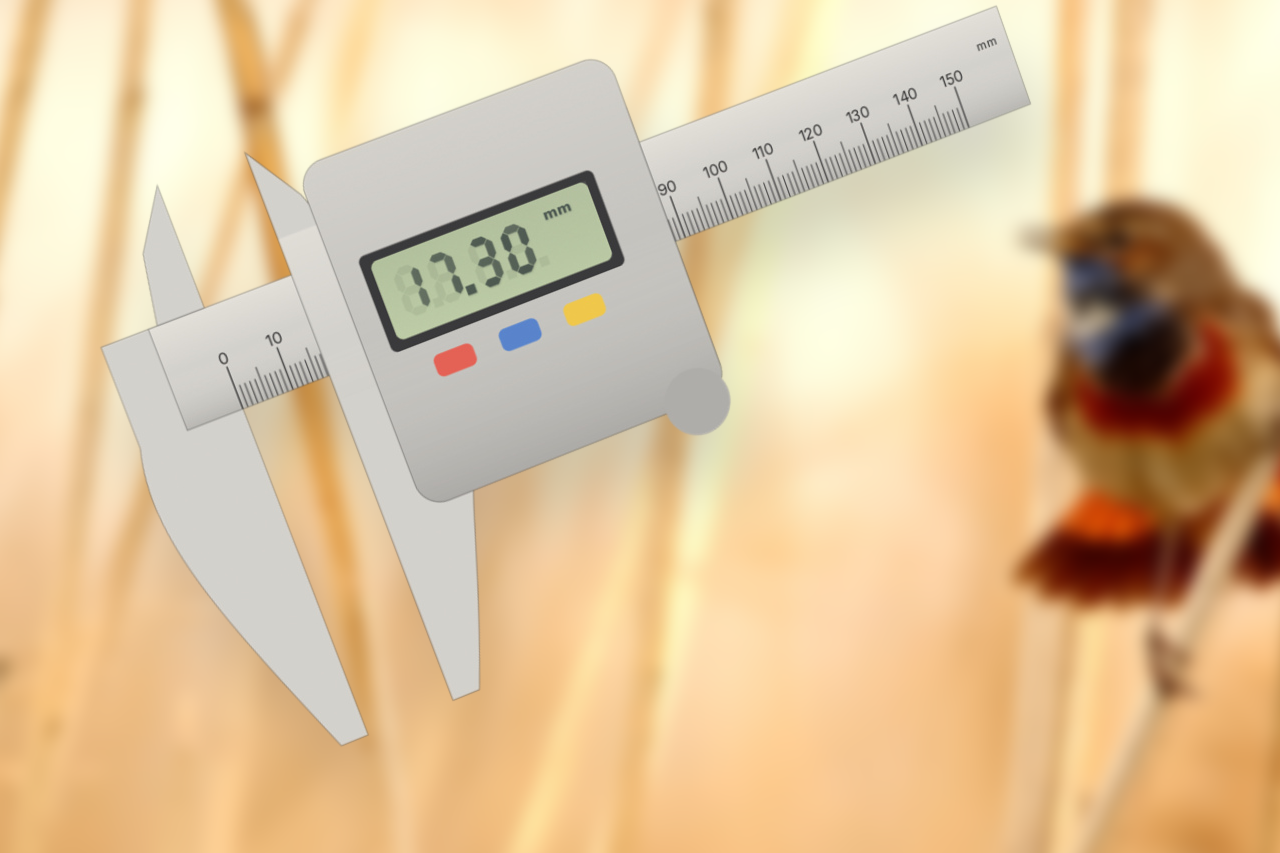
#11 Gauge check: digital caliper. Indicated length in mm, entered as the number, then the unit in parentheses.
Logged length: 17.30 (mm)
